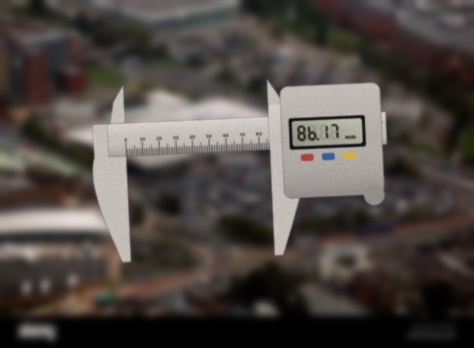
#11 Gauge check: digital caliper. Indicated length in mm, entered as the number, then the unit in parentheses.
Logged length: 86.17 (mm)
